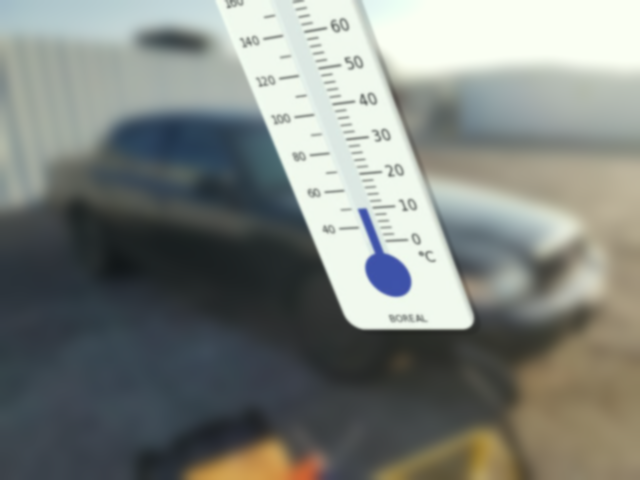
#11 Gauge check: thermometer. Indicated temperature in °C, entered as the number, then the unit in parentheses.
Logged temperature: 10 (°C)
